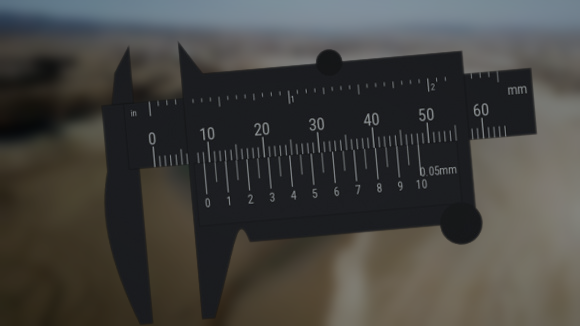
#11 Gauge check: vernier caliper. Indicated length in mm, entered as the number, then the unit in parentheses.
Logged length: 9.0 (mm)
